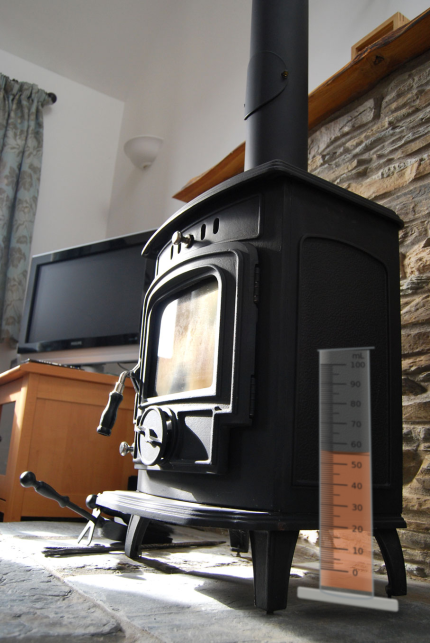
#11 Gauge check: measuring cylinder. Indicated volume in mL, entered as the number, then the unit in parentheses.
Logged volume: 55 (mL)
